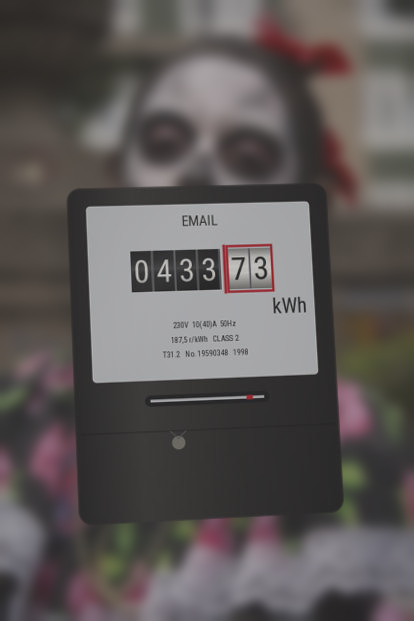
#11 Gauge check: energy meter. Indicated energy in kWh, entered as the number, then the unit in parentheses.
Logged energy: 433.73 (kWh)
